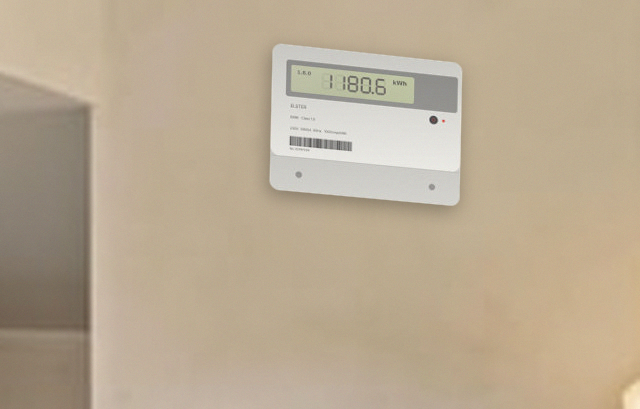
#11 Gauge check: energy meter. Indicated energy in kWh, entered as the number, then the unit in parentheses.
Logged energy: 1180.6 (kWh)
